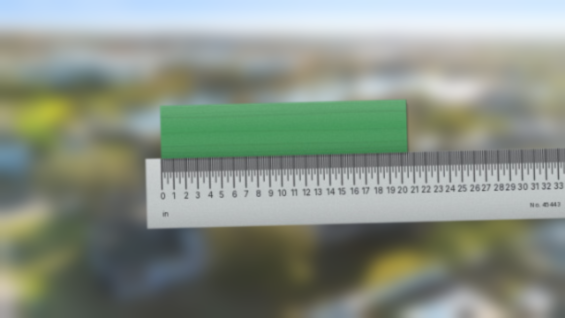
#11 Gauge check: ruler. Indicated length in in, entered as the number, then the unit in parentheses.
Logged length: 20.5 (in)
